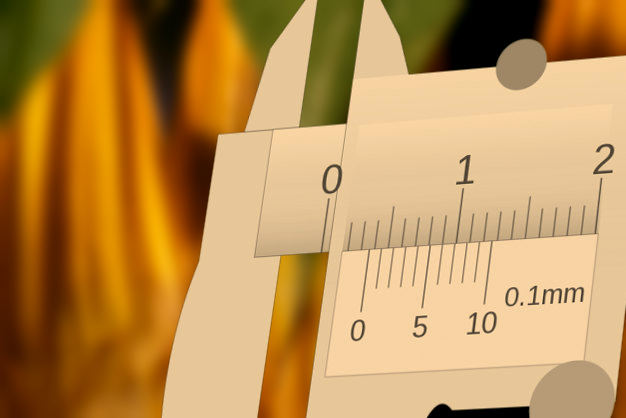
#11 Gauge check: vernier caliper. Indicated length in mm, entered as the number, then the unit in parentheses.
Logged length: 3.6 (mm)
